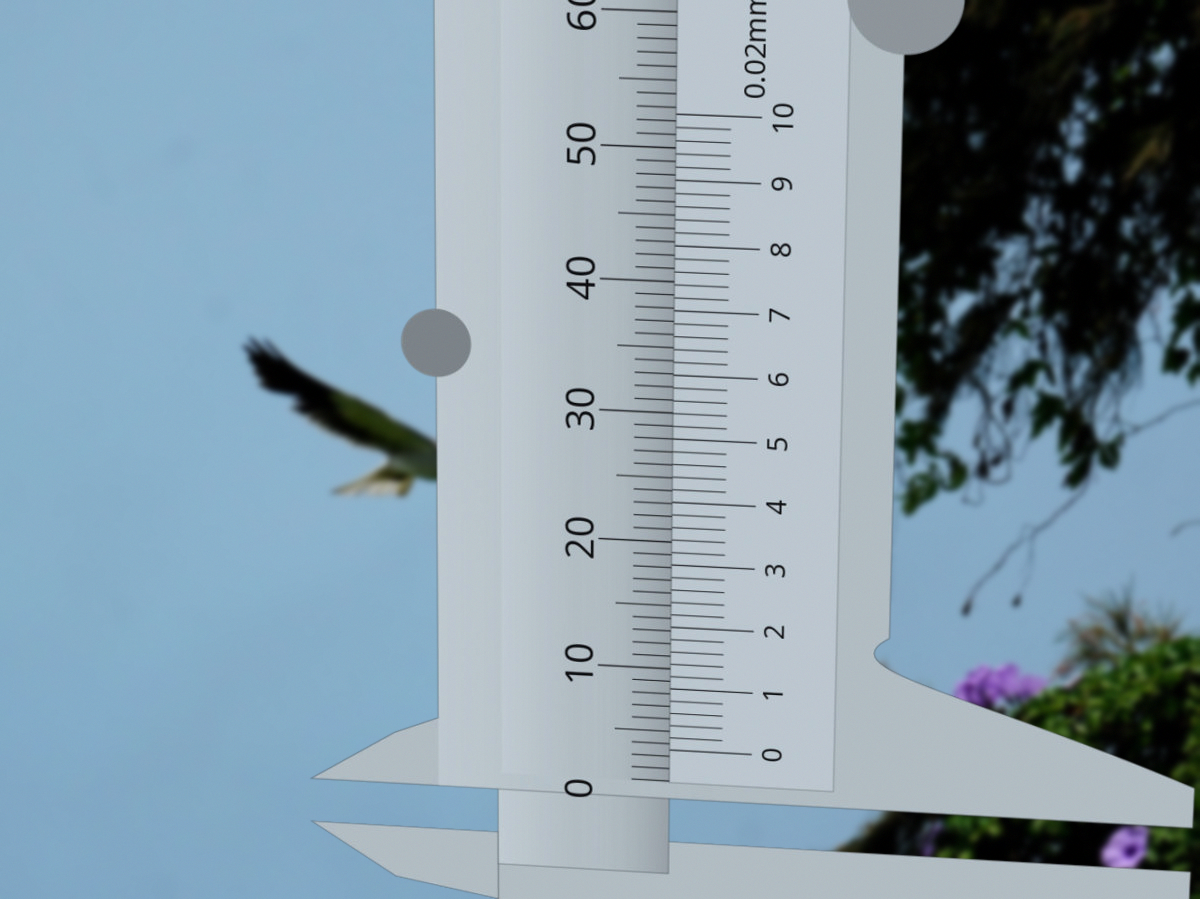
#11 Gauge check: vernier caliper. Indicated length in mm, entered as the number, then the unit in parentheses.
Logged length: 3.5 (mm)
